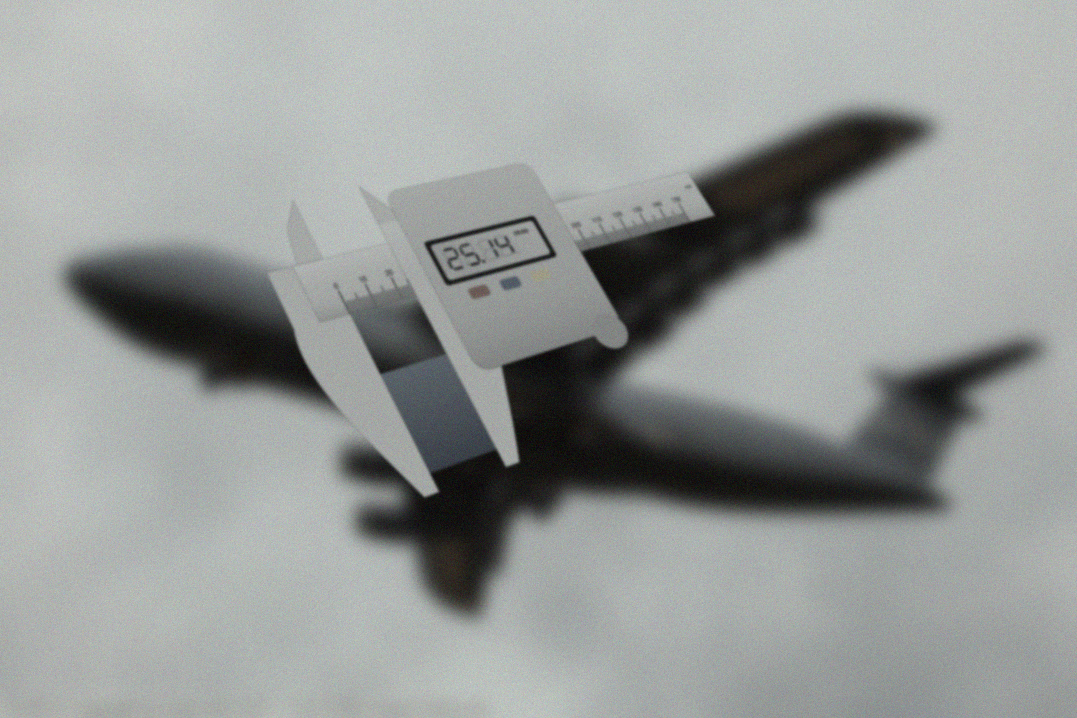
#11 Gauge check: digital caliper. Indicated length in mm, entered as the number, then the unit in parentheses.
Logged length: 25.14 (mm)
